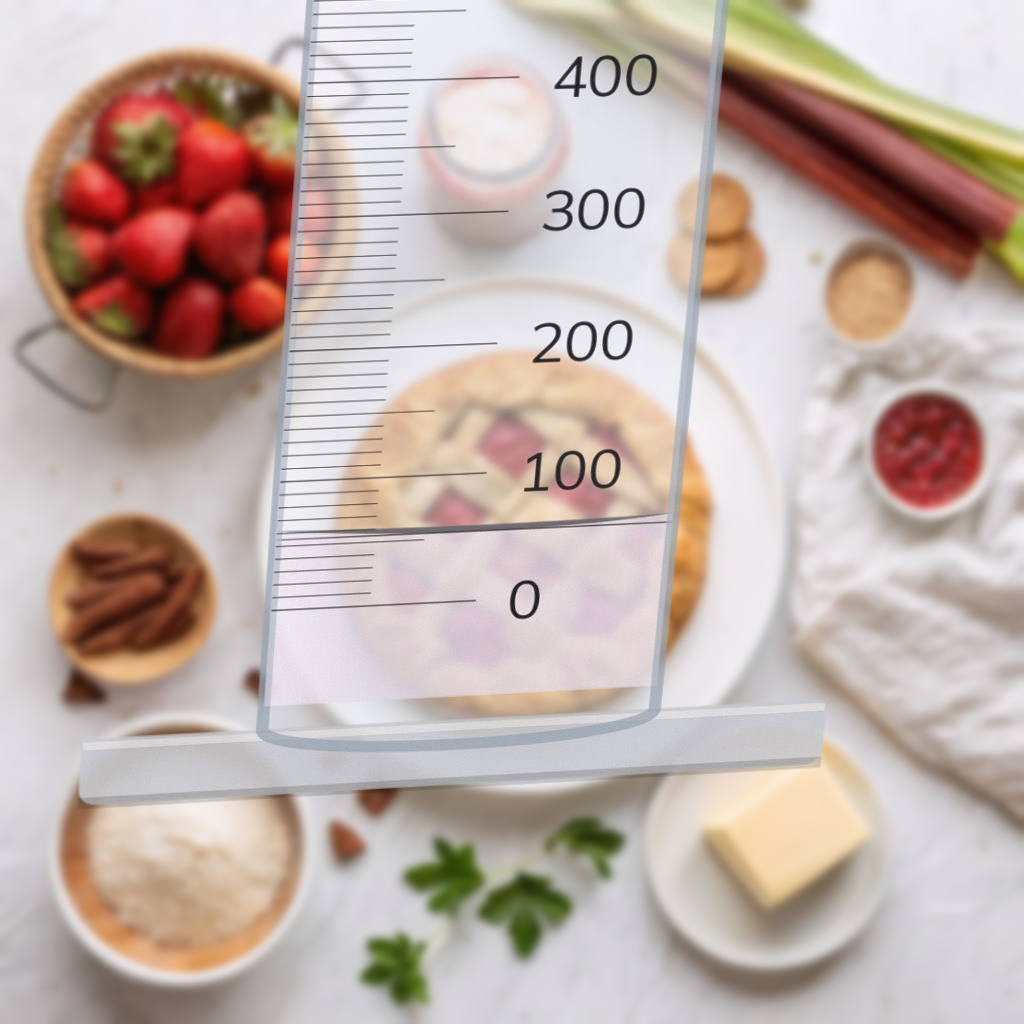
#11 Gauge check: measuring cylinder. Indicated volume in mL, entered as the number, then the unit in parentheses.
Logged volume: 55 (mL)
